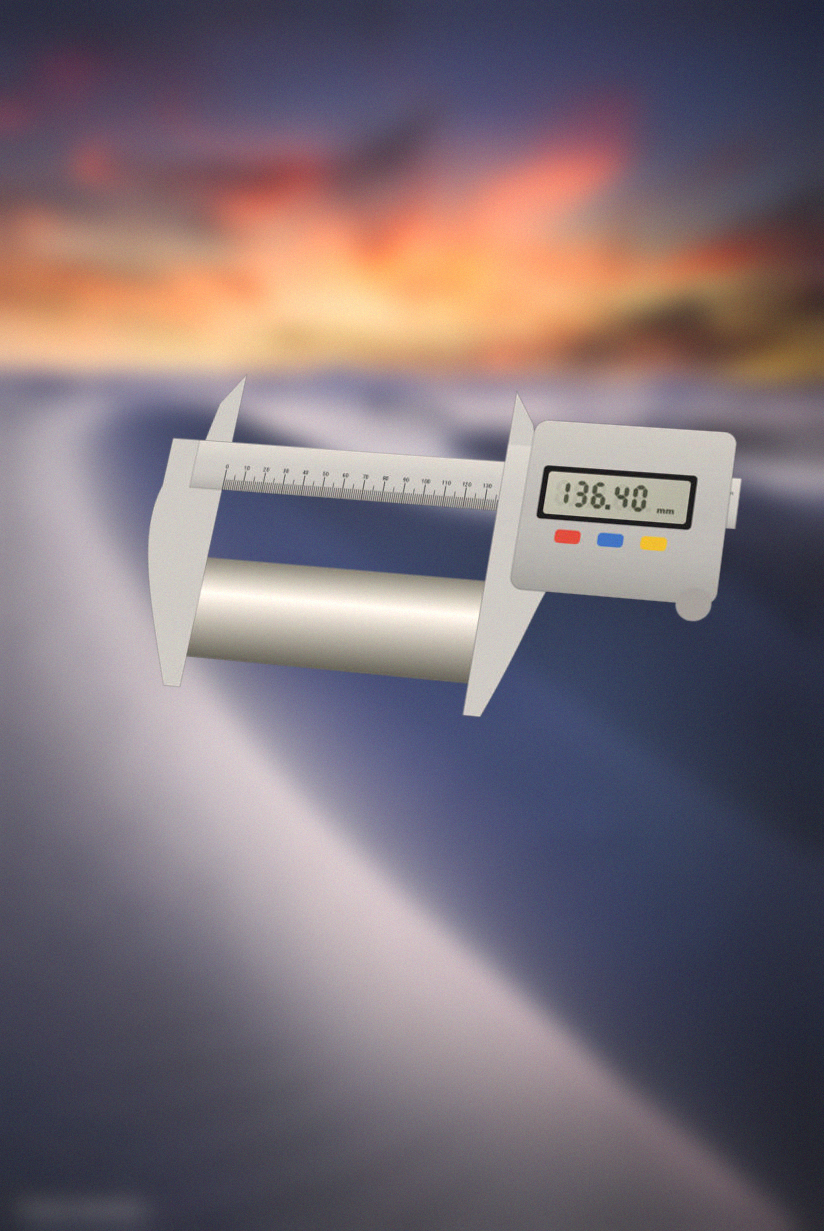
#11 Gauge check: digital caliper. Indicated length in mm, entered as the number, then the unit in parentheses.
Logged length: 136.40 (mm)
